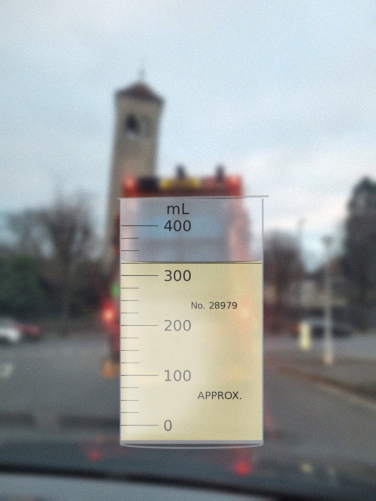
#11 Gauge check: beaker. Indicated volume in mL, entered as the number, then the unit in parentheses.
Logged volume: 325 (mL)
